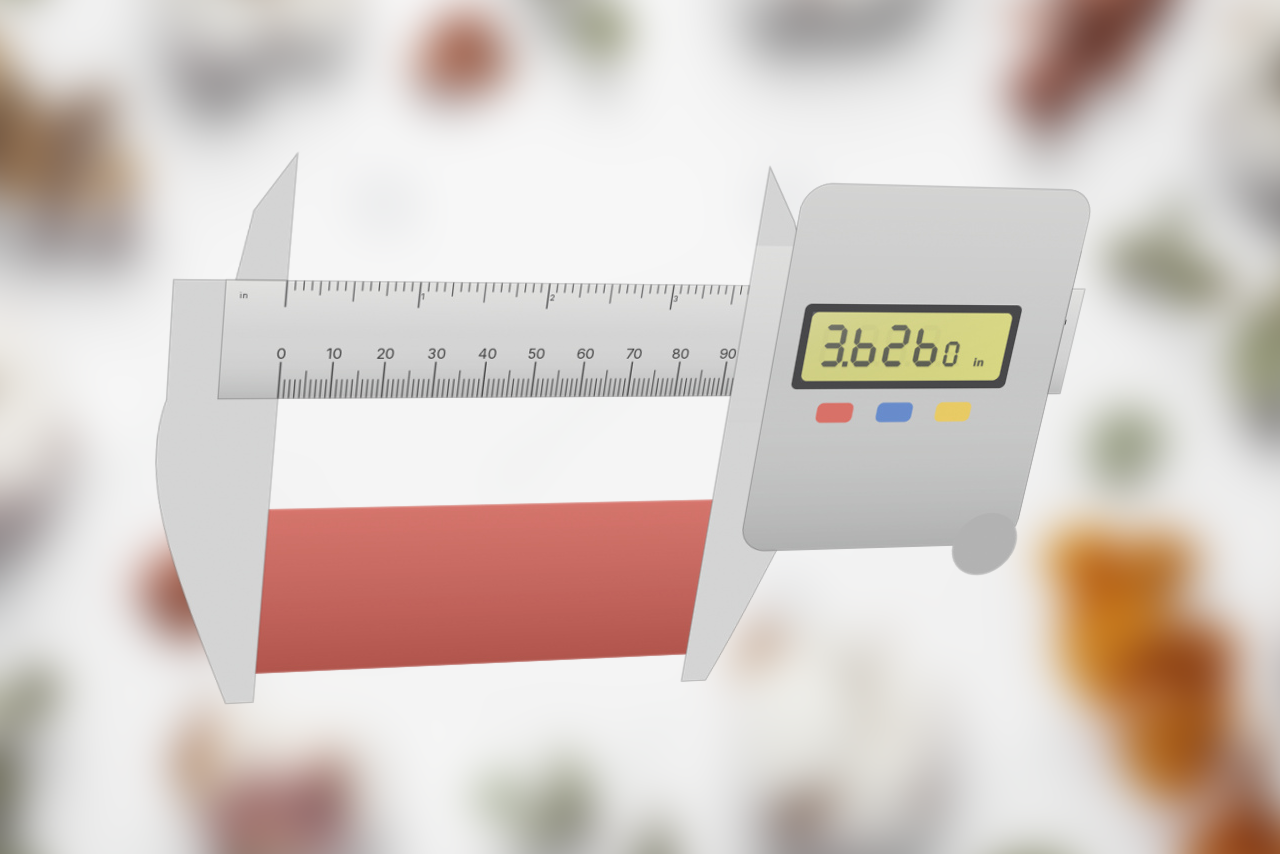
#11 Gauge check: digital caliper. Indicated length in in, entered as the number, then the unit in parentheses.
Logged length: 3.6260 (in)
